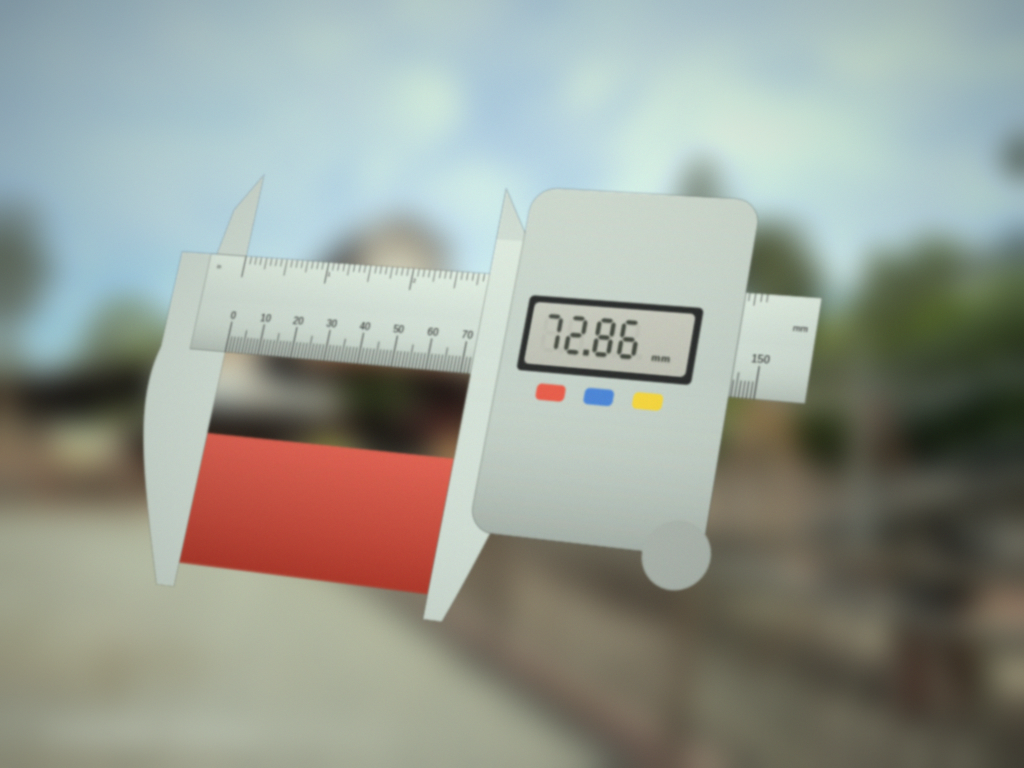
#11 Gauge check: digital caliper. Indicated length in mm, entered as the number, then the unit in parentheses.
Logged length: 72.86 (mm)
